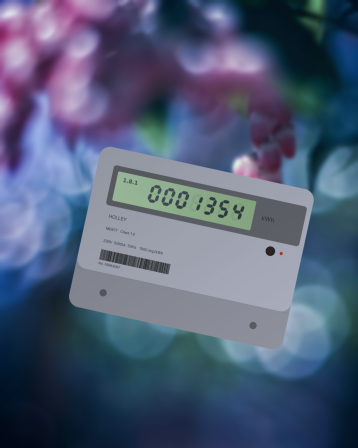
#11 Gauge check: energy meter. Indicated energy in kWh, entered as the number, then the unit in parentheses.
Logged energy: 1354 (kWh)
